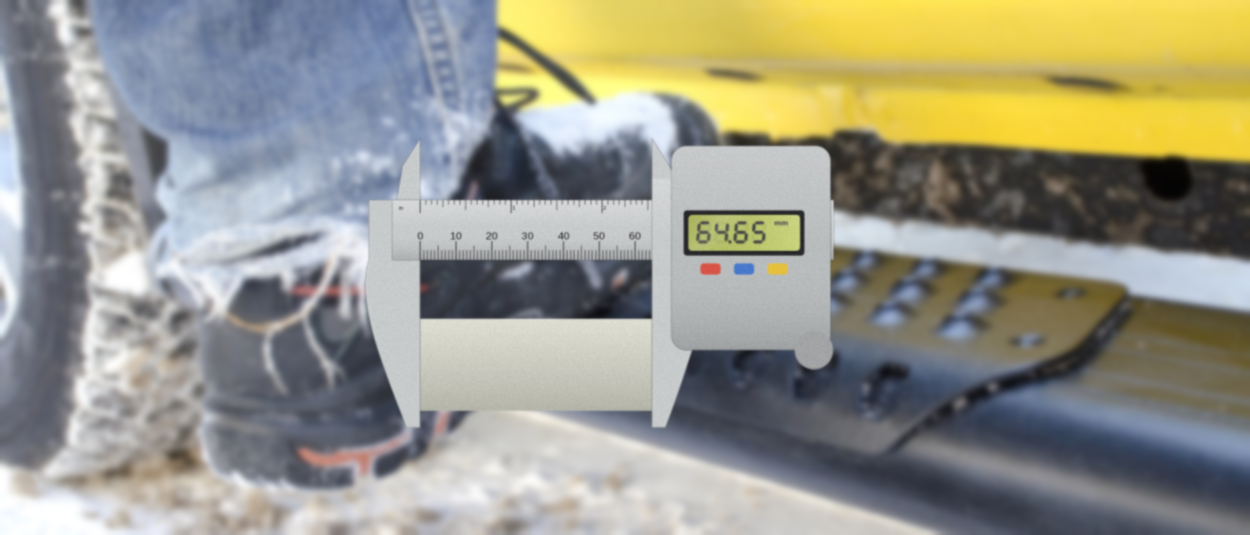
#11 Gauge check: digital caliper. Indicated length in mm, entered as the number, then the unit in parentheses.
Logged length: 64.65 (mm)
